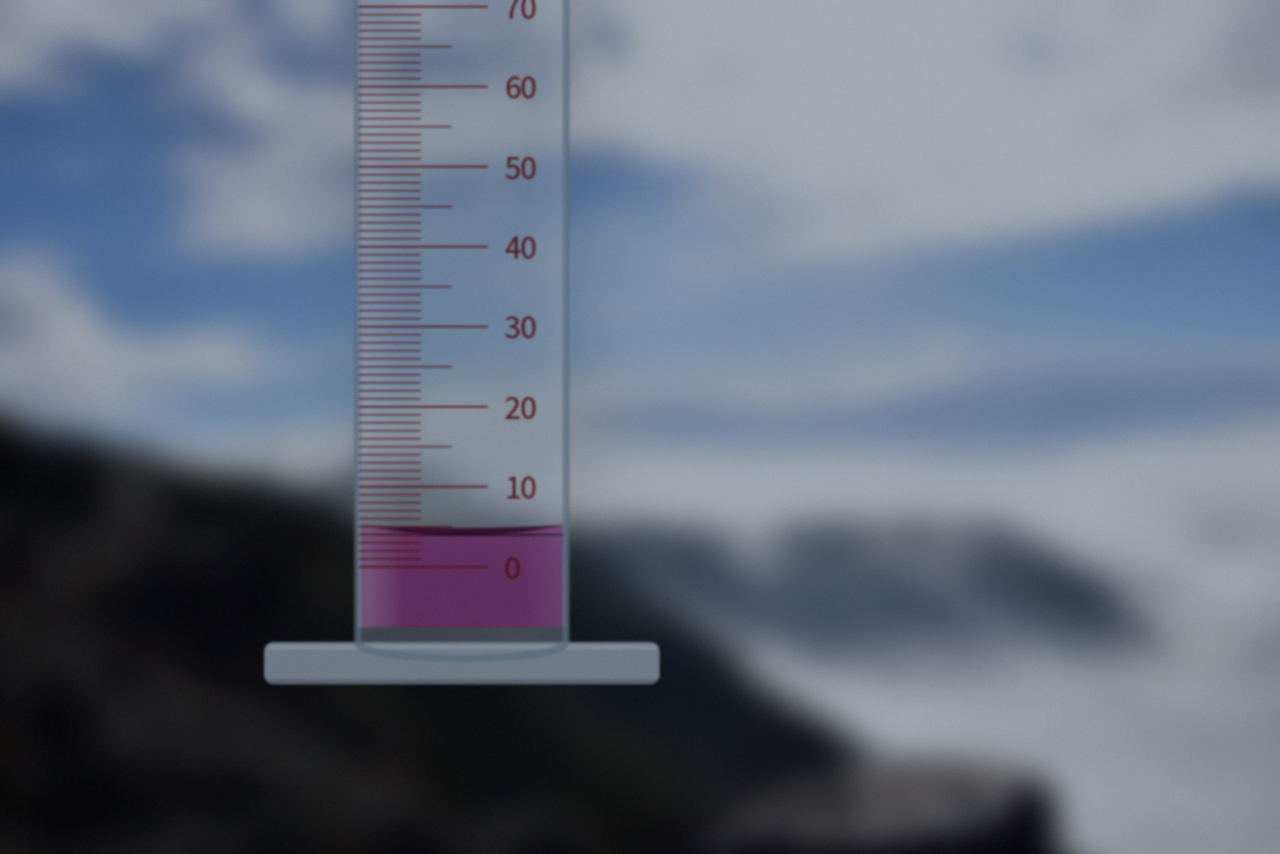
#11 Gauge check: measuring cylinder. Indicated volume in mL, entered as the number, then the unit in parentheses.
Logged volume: 4 (mL)
